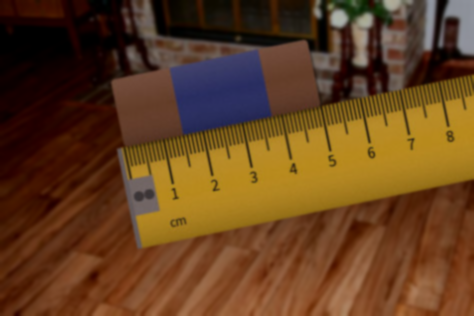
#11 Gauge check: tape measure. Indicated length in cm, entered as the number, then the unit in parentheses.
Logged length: 5 (cm)
